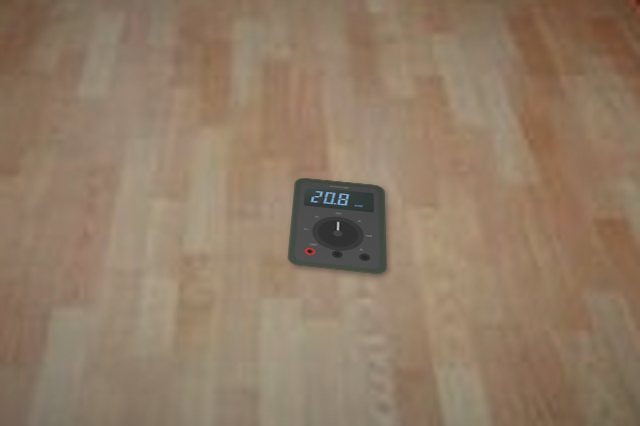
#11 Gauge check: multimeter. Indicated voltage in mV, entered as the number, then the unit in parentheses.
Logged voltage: 20.8 (mV)
